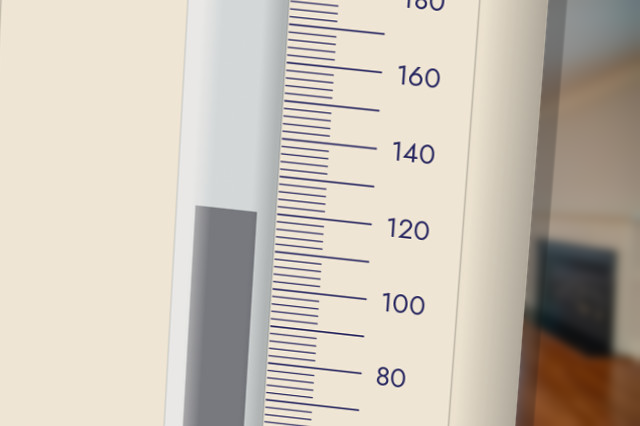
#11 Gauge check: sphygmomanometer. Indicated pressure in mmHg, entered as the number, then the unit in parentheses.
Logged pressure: 120 (mmHg)
